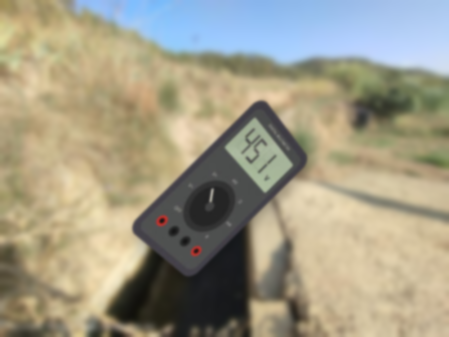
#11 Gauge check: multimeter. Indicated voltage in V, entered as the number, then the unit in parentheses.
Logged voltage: 451 (V)
